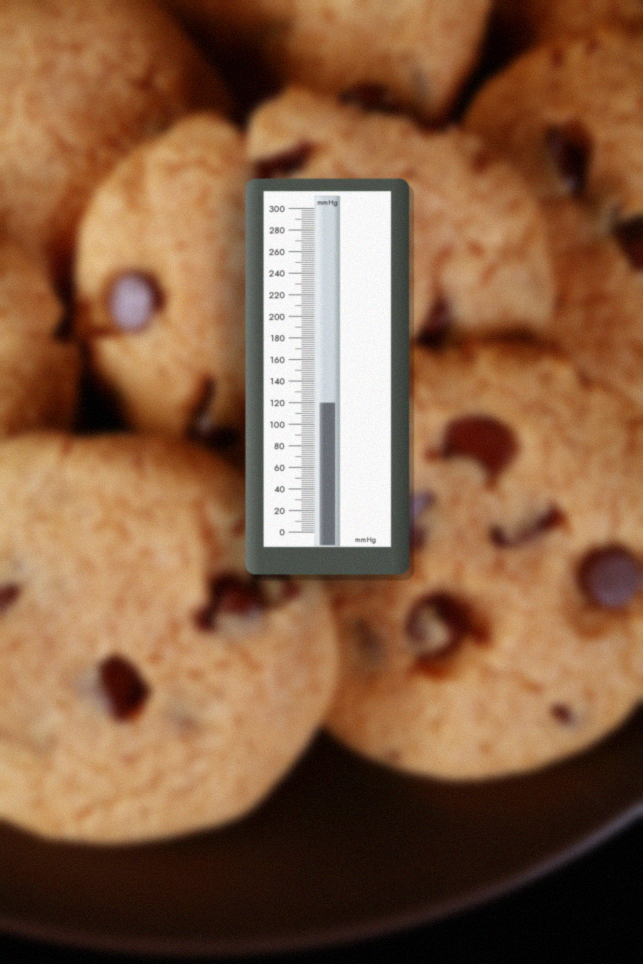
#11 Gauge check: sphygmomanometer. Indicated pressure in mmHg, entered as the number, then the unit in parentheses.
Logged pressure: 120 (mmHg)
